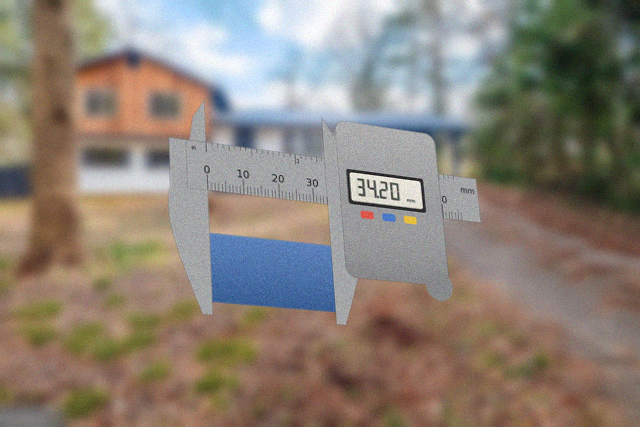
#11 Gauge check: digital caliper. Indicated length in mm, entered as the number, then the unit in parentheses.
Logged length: 34.20 (mm)
